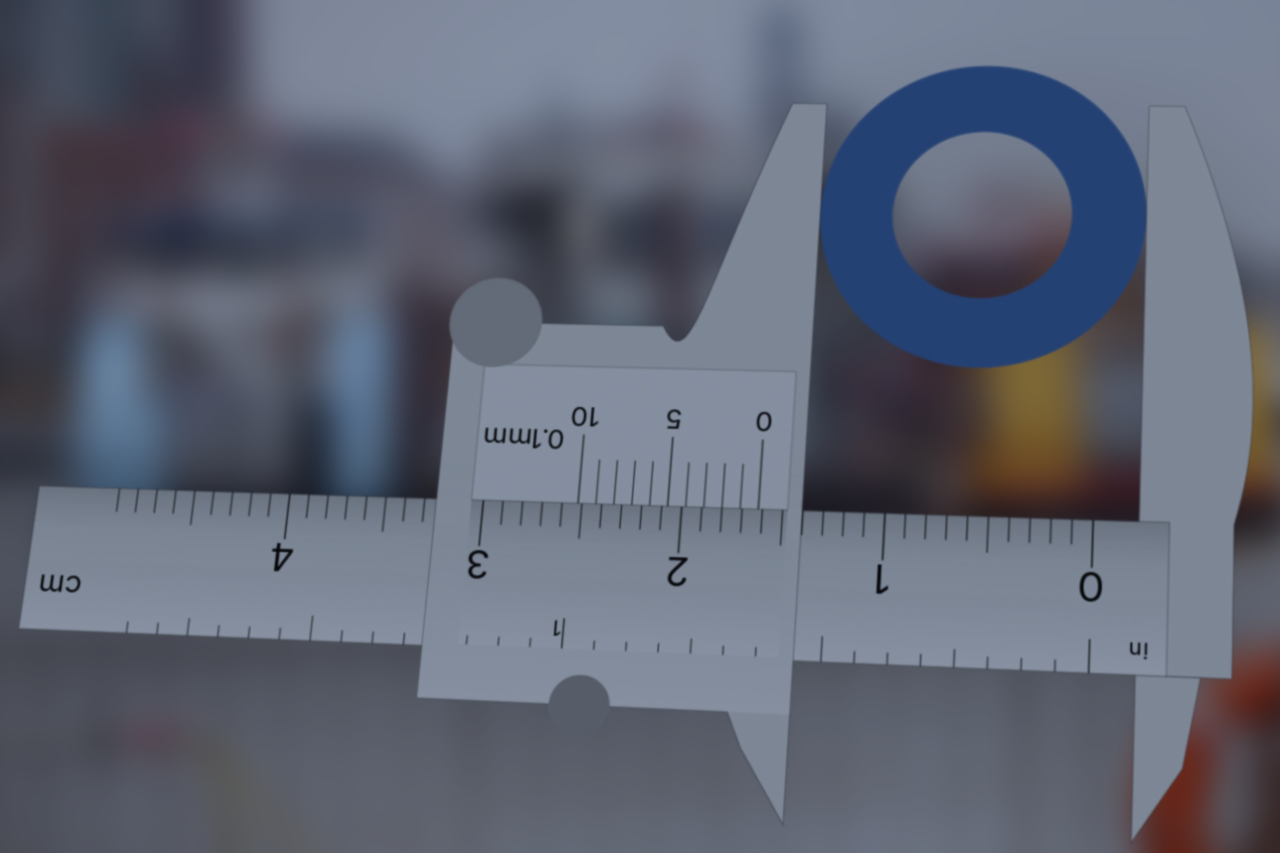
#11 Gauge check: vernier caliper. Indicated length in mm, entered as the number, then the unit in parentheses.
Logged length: 16.2 (mm)
